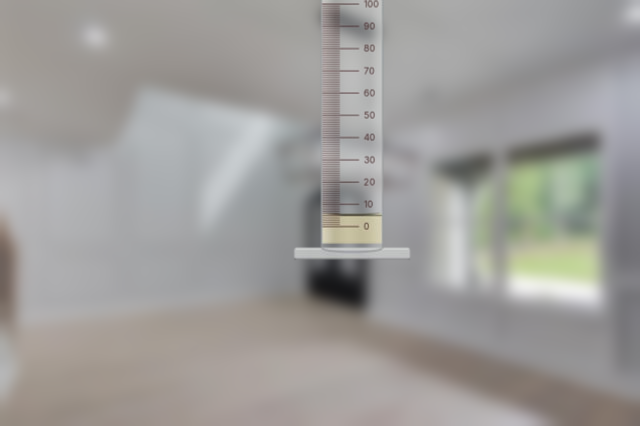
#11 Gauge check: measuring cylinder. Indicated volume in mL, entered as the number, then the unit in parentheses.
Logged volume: 5 (mL)
